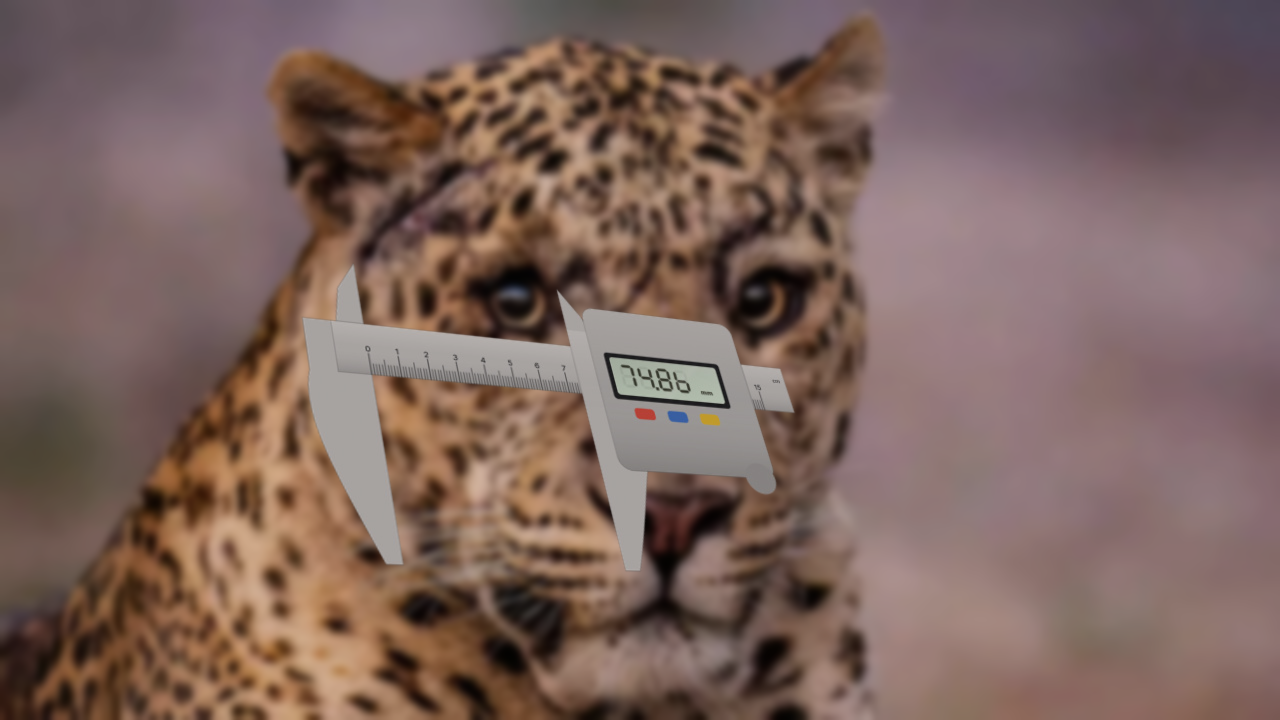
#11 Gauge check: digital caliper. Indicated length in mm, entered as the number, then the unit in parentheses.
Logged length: 74.86 (mm)
